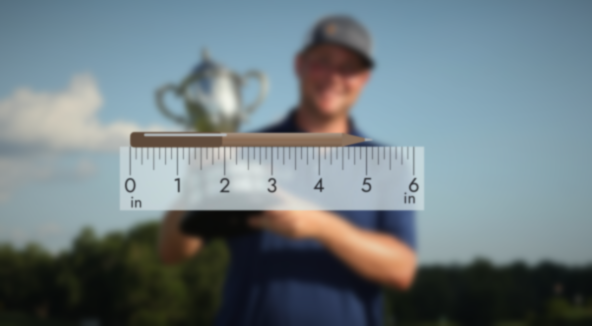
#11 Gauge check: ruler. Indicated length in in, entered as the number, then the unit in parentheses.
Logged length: 5.125 (in)
